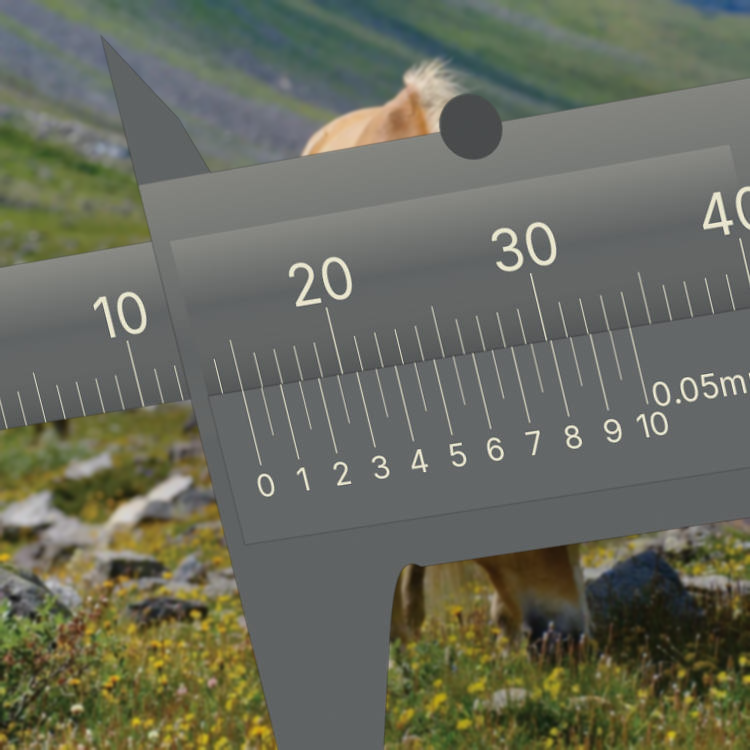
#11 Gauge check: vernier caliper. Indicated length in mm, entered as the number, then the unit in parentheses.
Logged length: 15.0 (mm)
